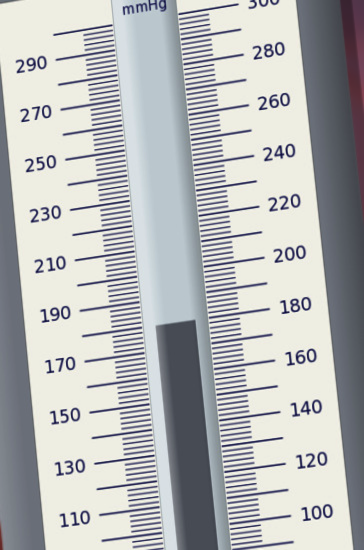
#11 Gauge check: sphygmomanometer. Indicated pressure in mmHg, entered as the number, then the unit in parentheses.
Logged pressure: 180 (mmHg)
